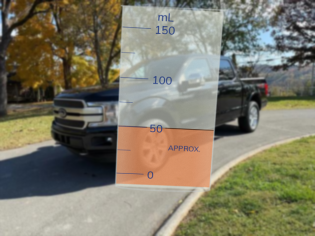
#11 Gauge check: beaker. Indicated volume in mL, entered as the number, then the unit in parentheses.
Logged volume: 50 (mL)
